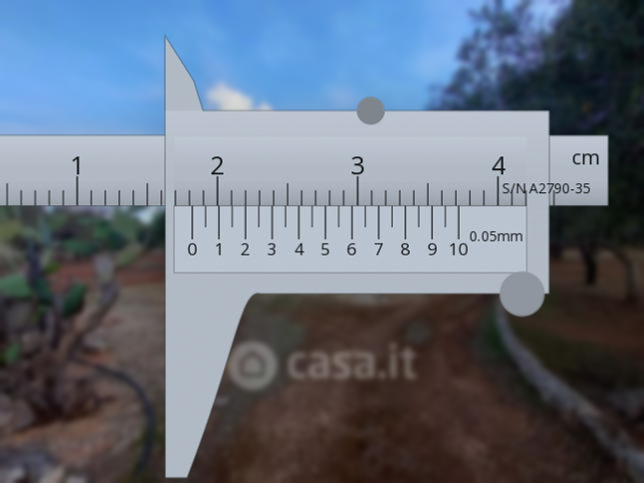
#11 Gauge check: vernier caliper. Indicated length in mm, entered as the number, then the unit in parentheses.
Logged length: 18.2 (mm)
